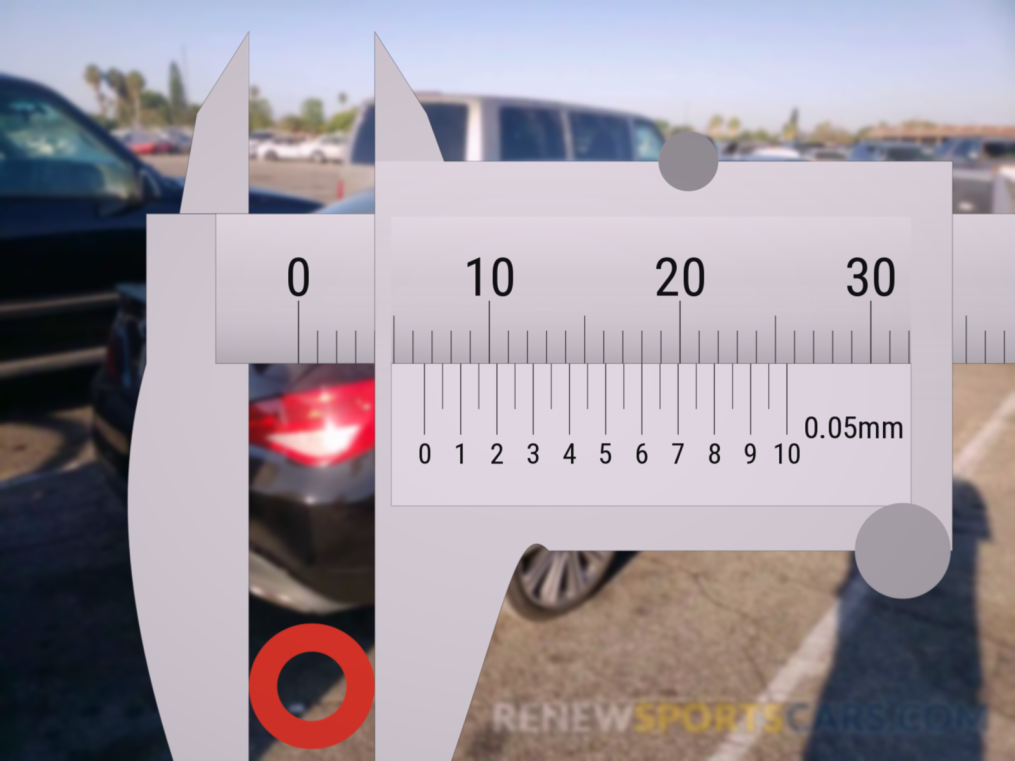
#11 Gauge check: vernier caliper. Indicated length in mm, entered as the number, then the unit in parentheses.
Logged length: 6.6 (mm)
